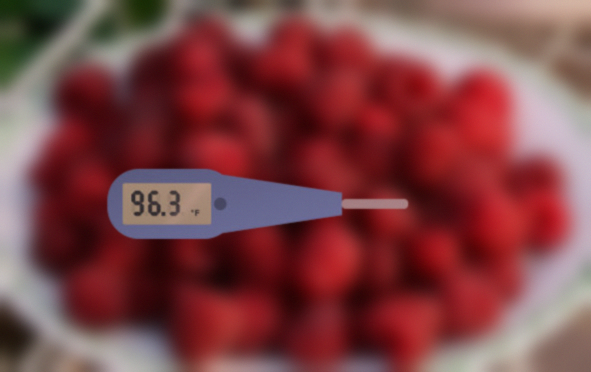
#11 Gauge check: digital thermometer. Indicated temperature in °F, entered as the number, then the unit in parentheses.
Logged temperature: 96.3 (°F)
